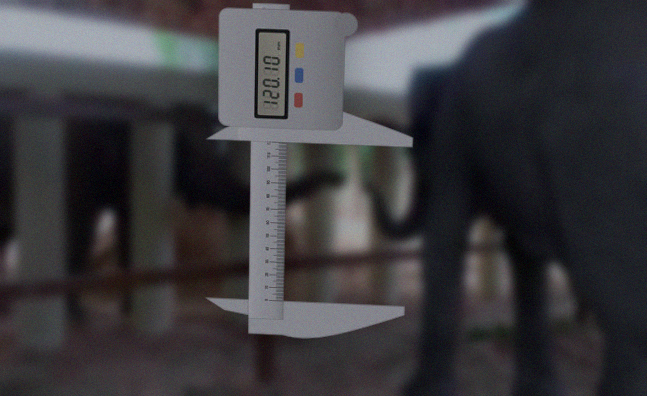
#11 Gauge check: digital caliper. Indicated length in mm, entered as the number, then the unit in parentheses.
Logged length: 120.10 (mm)
